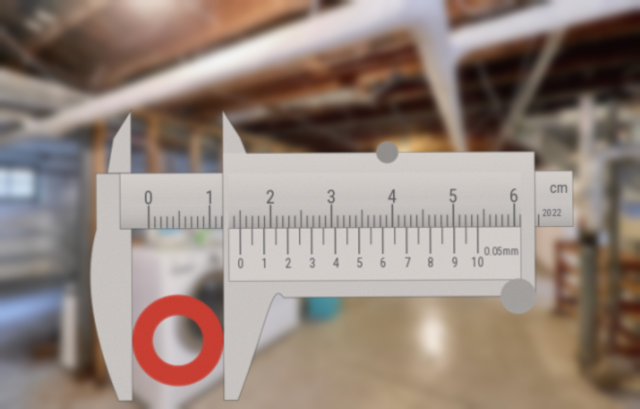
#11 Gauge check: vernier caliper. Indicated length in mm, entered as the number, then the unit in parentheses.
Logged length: 15.0 (mm)
